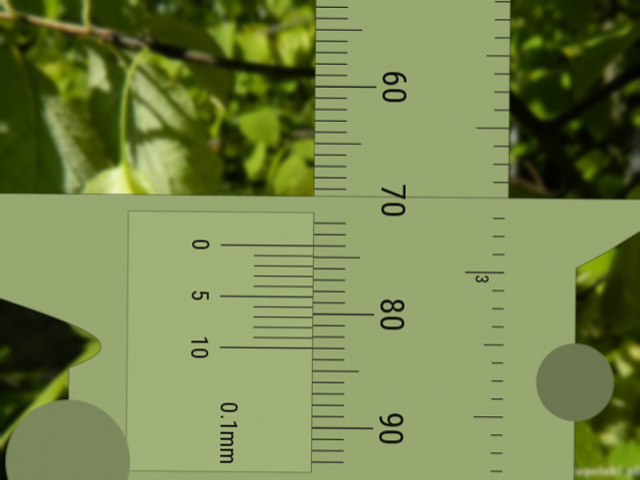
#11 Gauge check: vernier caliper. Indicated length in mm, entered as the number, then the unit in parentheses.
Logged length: 74.0 (mm)
